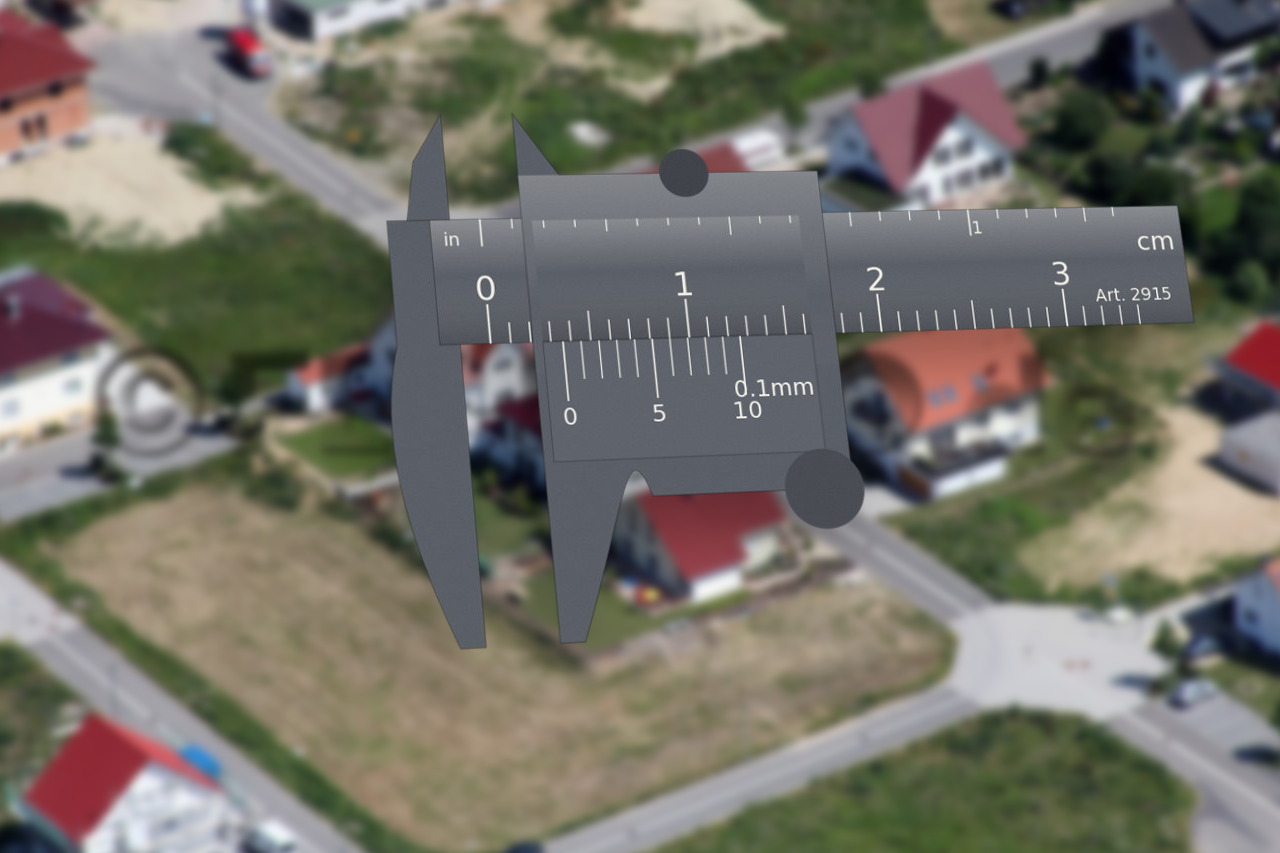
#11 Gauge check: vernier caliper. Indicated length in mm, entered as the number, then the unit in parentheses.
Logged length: 3.6 (mm)
